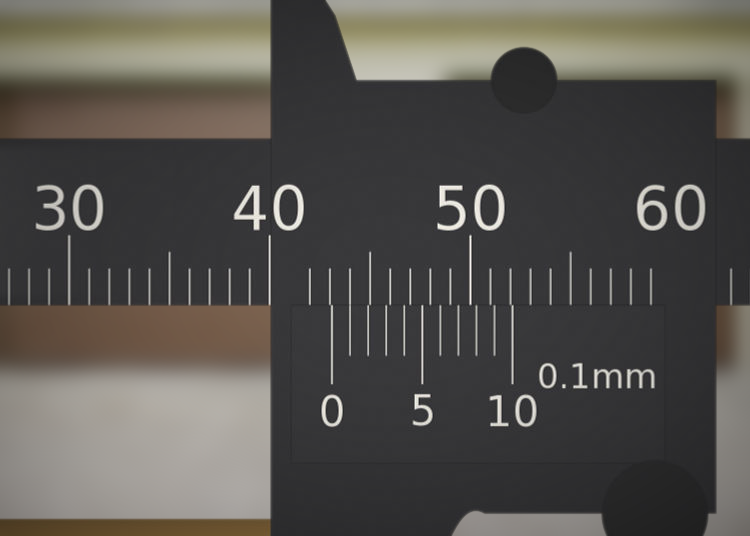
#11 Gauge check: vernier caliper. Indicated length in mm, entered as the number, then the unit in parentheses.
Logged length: 43.1 (mm)
